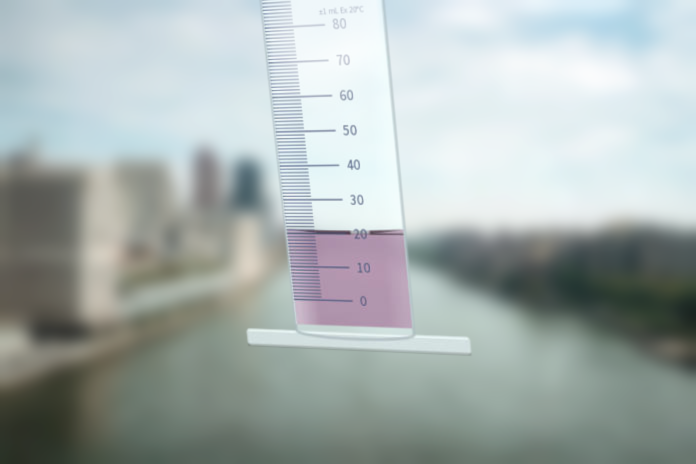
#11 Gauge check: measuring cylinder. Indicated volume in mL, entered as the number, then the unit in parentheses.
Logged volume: 20 (mL)
